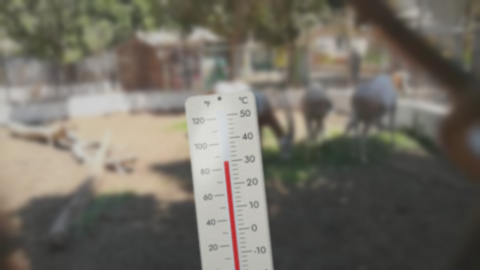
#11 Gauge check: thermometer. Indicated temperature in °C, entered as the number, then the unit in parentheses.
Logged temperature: 30 (°C)
